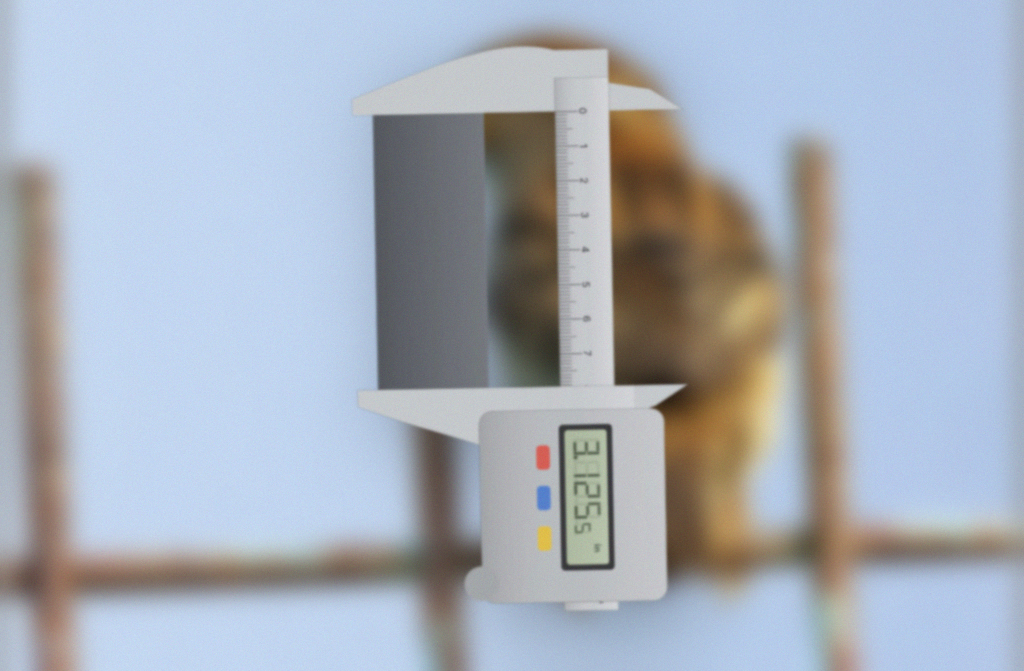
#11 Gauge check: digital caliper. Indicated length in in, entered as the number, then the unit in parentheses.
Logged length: 3.1255 (in)
